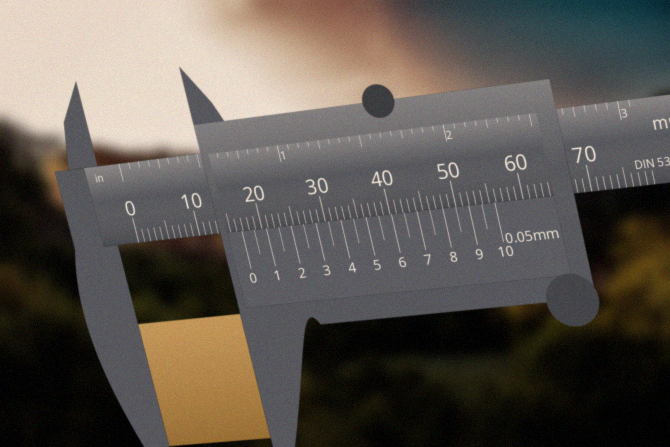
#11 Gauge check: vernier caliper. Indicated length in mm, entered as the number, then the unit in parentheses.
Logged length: 16.8 (mm)
